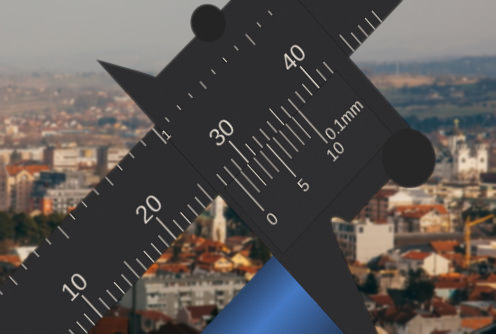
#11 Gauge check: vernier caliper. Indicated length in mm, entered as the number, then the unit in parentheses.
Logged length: 28.0 (mm)
